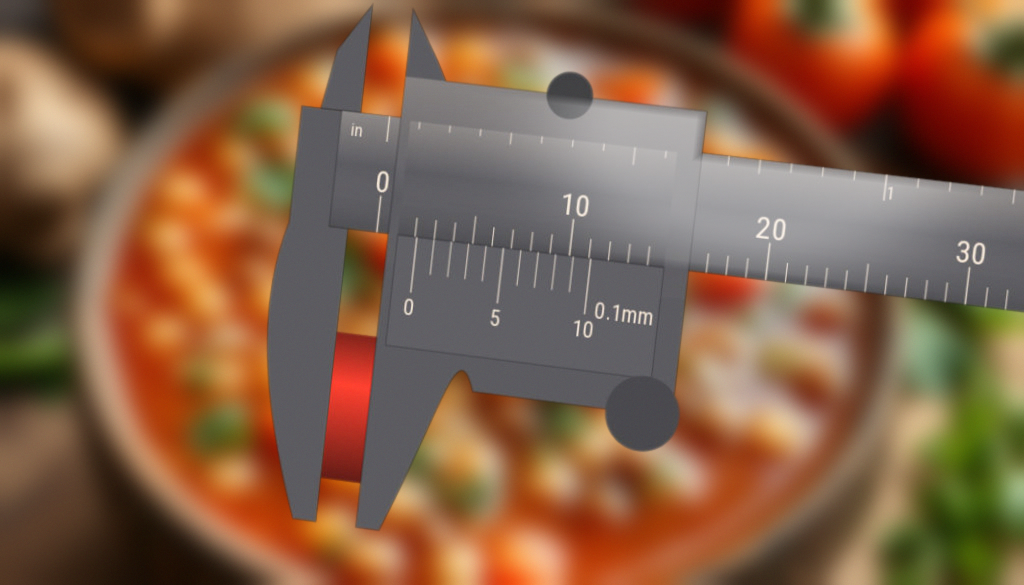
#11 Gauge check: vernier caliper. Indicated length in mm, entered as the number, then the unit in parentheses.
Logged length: 2.1 (mm)
